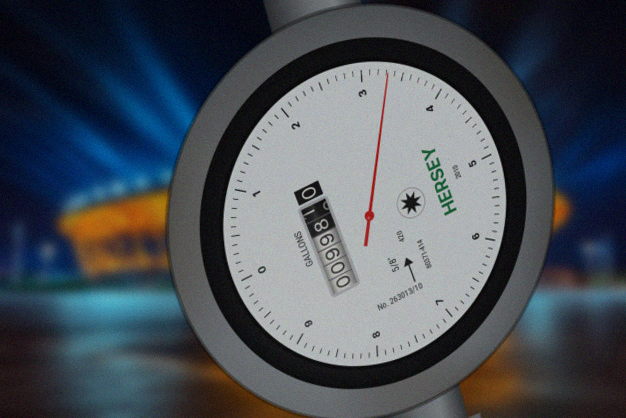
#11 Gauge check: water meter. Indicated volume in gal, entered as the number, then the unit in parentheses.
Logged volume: 99813.3 (gal)
